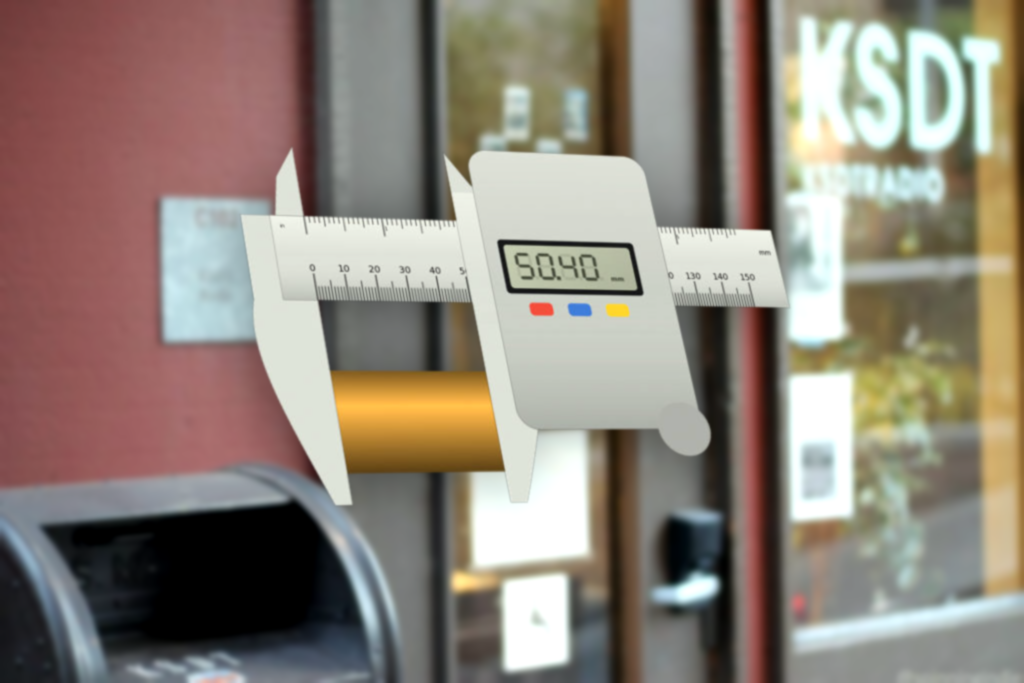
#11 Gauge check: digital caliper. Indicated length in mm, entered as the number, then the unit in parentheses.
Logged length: 50.40 (mm)
